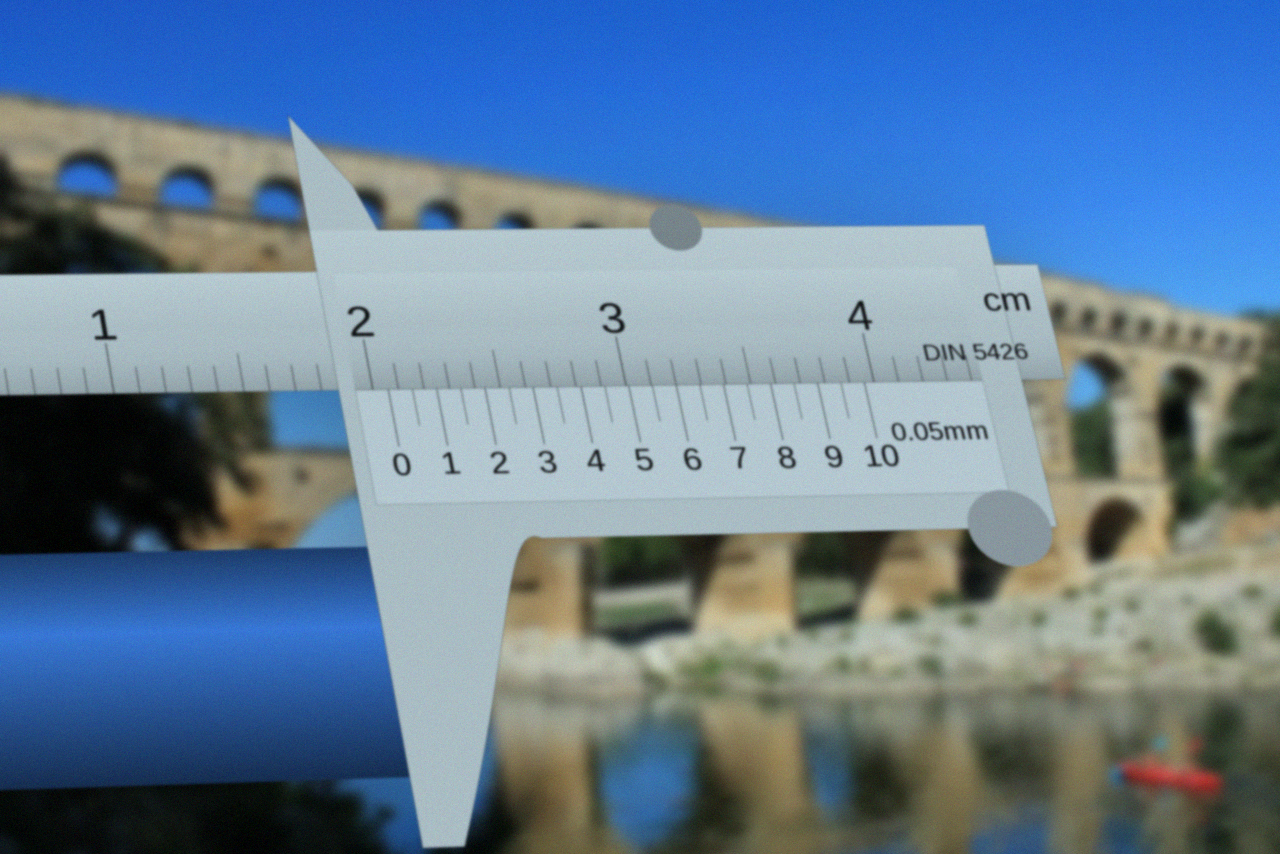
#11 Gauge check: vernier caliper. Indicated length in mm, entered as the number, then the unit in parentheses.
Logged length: 20.6 (mm)
